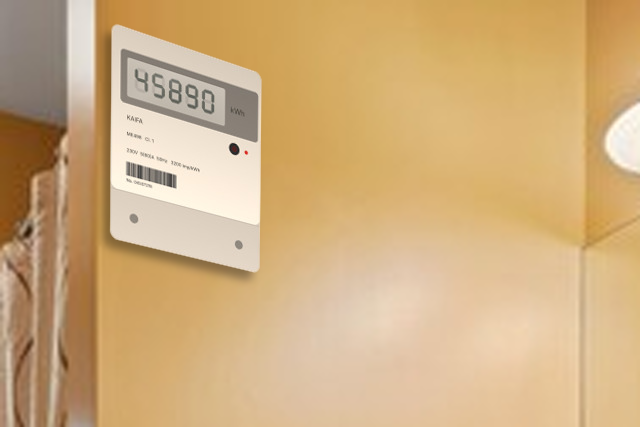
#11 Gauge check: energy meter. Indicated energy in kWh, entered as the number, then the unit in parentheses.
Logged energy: 45890 (kWh)
